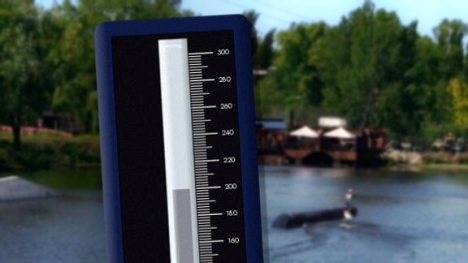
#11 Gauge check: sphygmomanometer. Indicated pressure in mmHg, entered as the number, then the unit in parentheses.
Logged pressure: 200 (mmHg)
